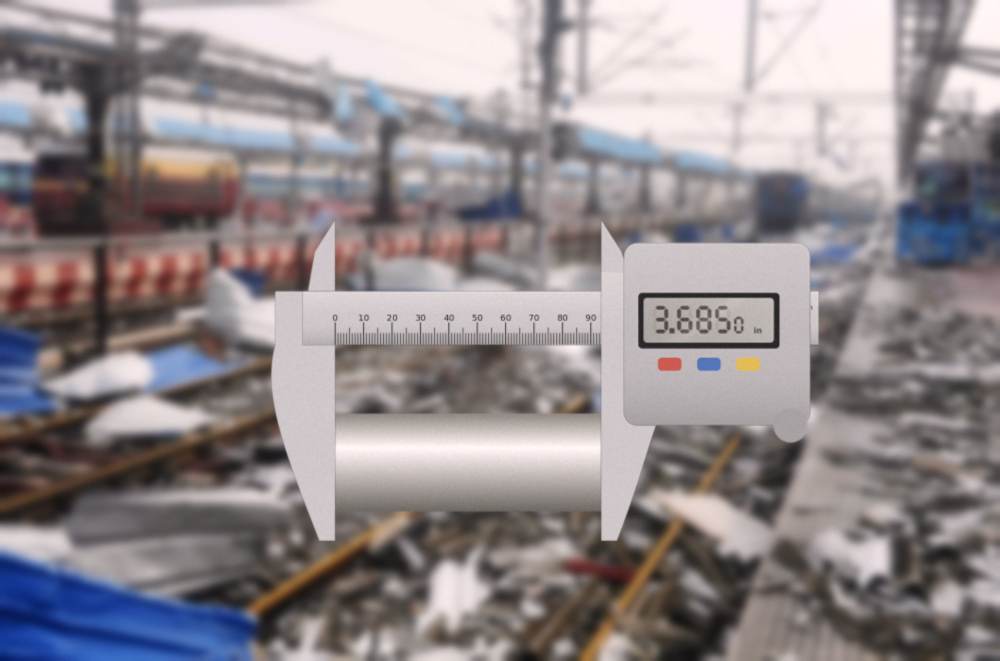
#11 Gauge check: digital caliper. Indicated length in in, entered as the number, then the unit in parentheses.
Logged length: 3.6850 (in)
